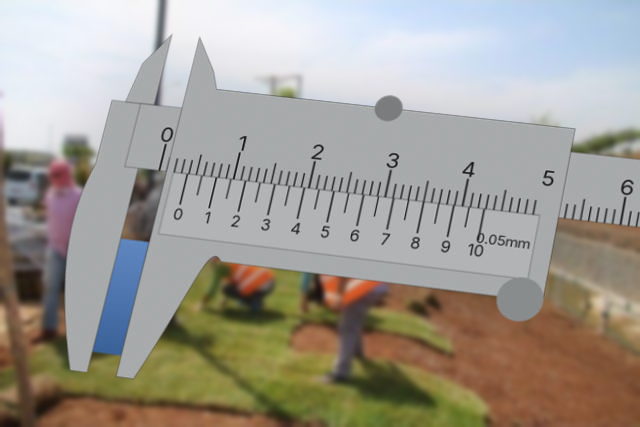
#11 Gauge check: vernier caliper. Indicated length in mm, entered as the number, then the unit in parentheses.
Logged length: 3.8 (mm)
